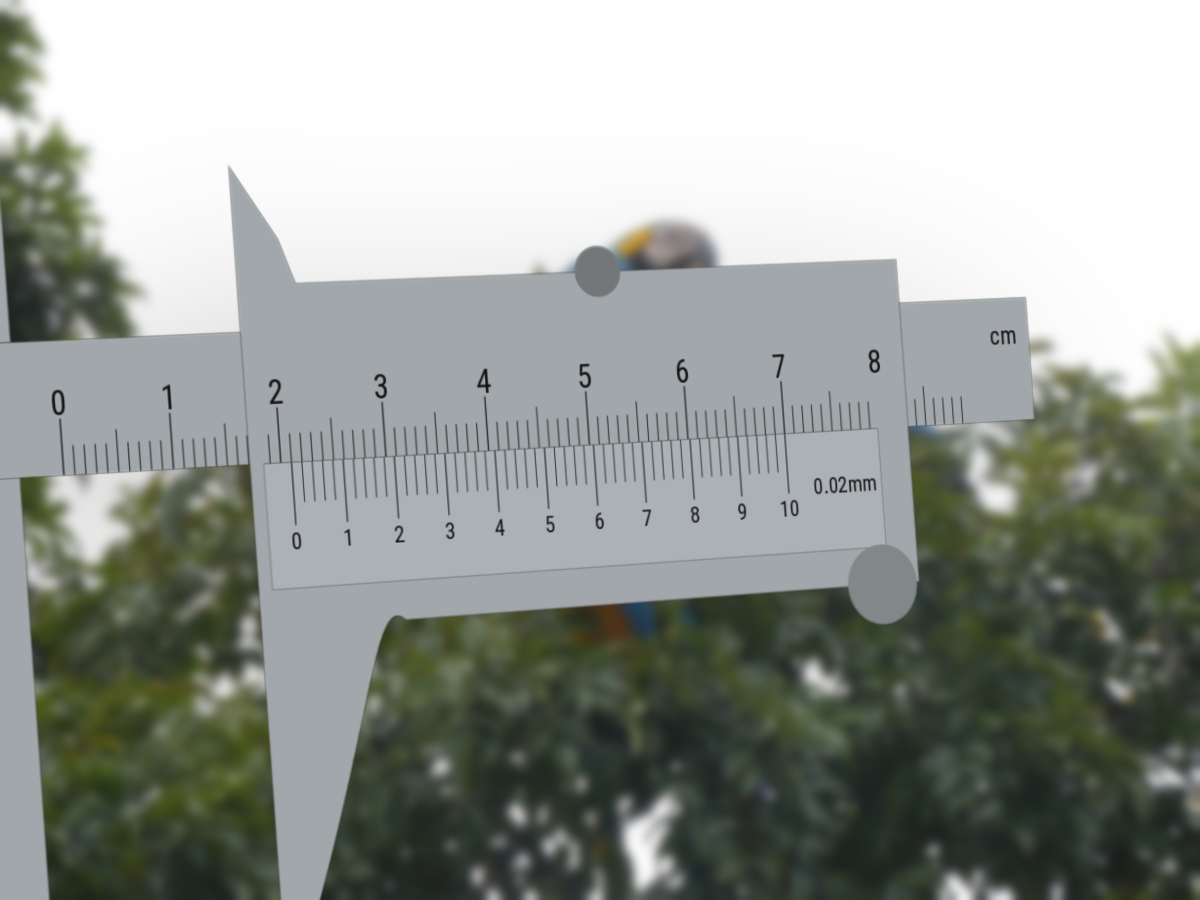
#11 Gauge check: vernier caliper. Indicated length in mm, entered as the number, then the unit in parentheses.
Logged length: 21.0 (mm)
